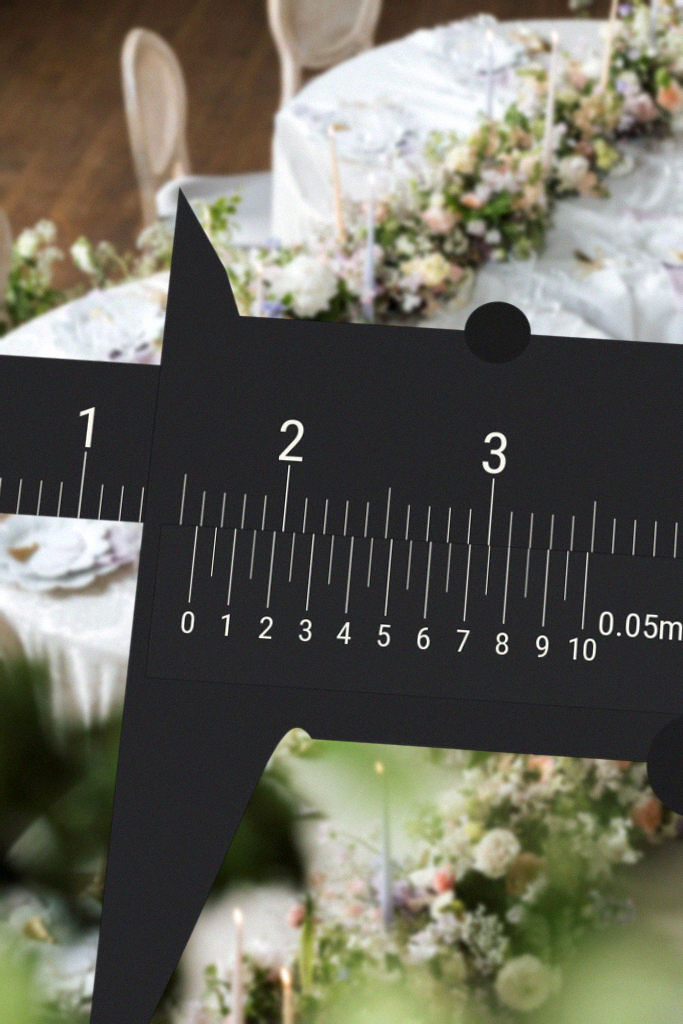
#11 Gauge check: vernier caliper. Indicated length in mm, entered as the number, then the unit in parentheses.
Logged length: 15.8 (mm)
